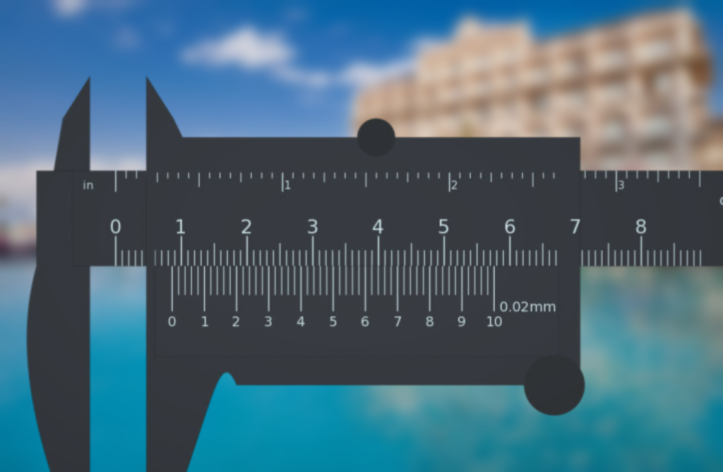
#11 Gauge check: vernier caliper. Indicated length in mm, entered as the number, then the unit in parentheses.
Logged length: 8.6 (mm)
